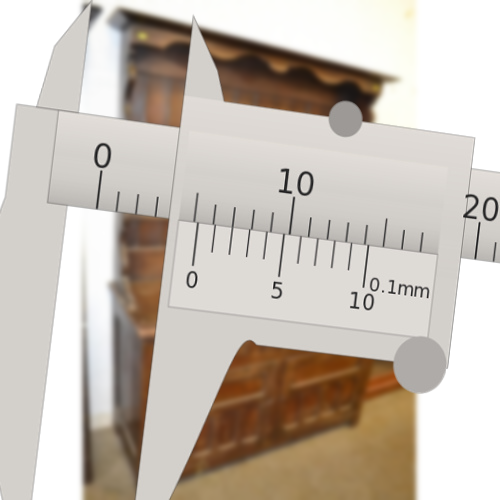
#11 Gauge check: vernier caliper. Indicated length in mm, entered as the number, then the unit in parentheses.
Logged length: 5.2 (mm)
